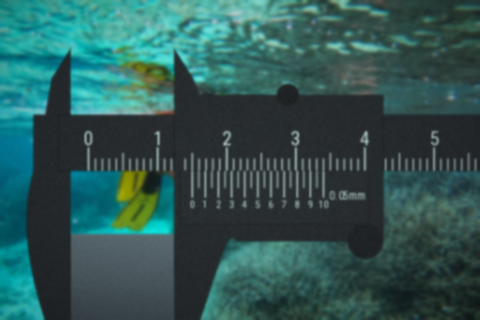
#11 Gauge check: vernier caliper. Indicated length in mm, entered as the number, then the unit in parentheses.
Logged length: 15.0 (mm)
